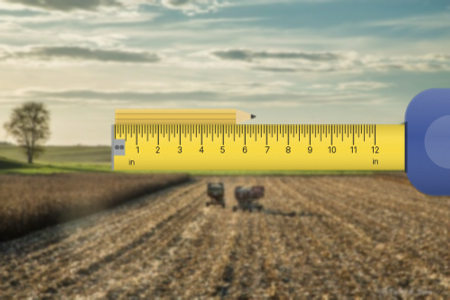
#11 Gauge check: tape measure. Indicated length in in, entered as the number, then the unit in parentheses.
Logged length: 6.5 (in)
